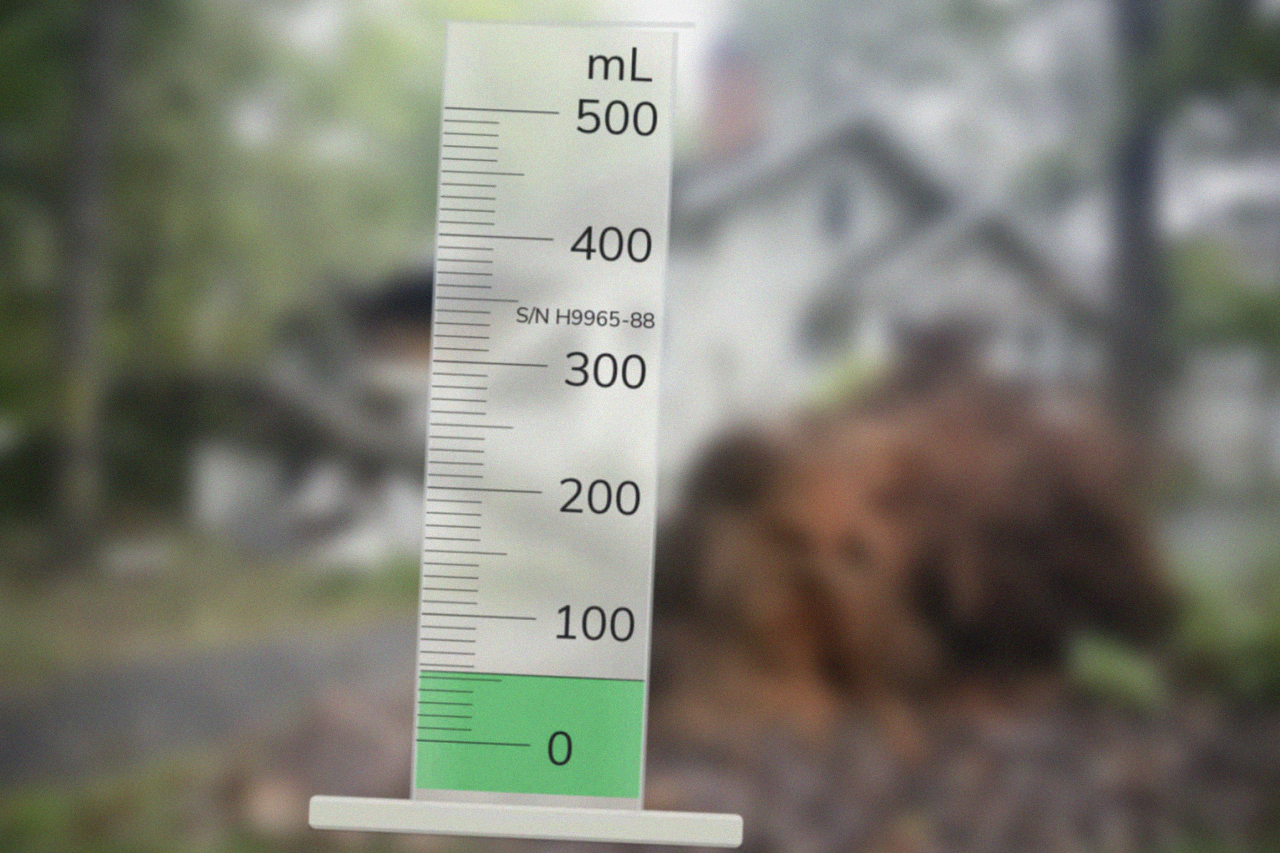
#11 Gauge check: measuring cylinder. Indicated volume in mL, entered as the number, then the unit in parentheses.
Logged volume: 55 (mL)
